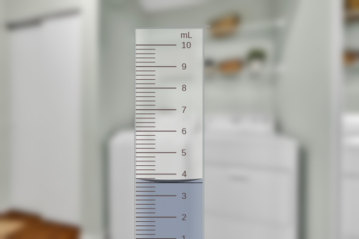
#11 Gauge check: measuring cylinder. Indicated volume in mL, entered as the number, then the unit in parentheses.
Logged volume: 3.6 (mL)
